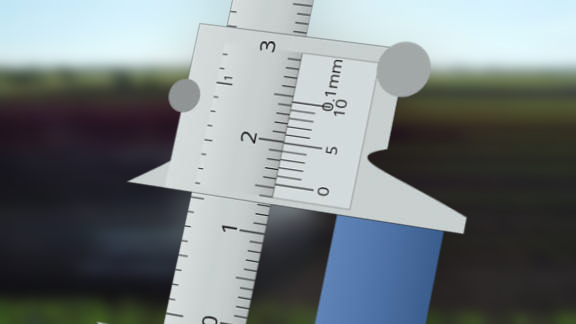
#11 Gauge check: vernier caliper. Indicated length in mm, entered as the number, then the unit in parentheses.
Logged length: 15.4 (mm)
